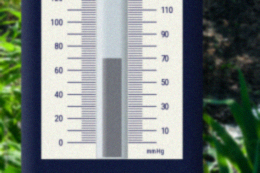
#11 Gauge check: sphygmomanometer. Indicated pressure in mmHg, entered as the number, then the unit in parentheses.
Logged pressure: 70 (mmHg)
